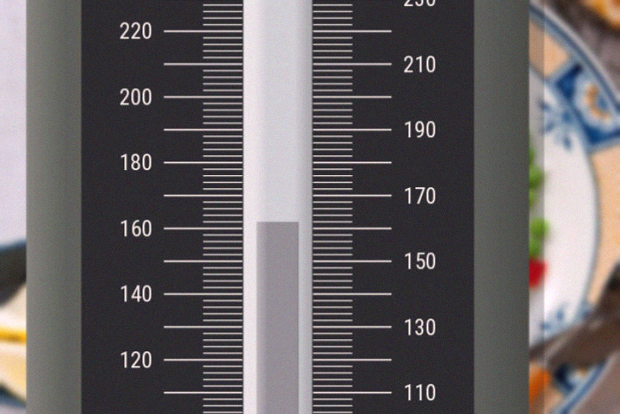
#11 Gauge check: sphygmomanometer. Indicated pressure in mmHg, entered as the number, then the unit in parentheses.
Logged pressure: 162 (mmHg)
